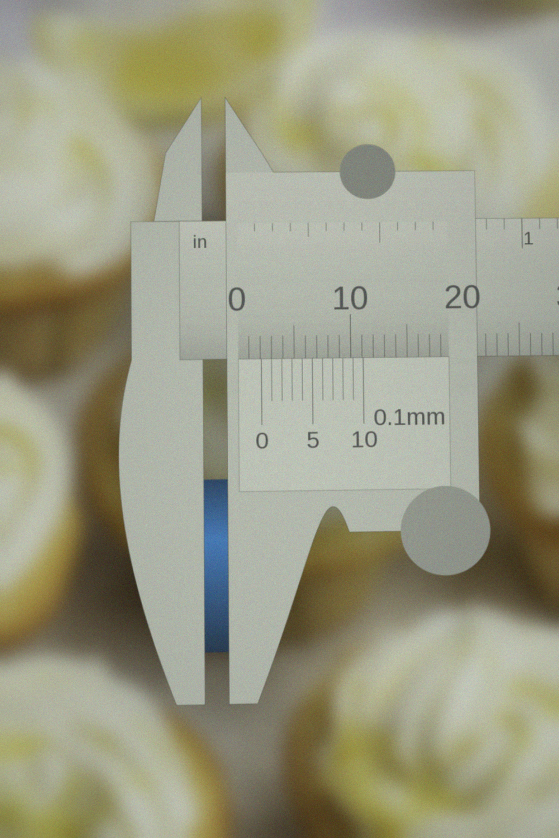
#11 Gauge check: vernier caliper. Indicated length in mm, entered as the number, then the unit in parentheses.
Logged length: 2.1 (mm)
